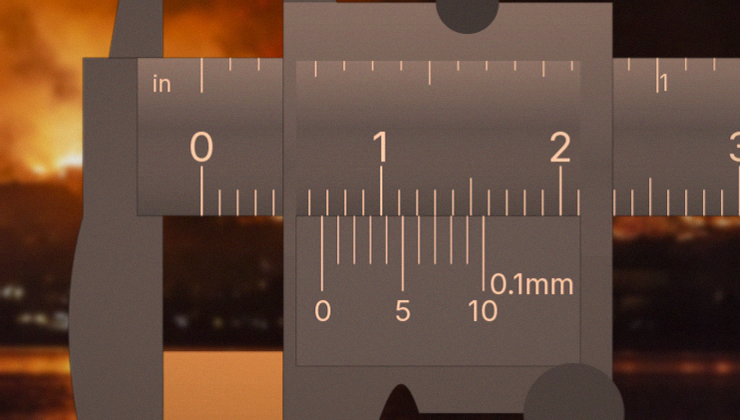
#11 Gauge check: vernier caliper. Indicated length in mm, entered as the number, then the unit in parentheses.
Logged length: 6.7 (mm)
